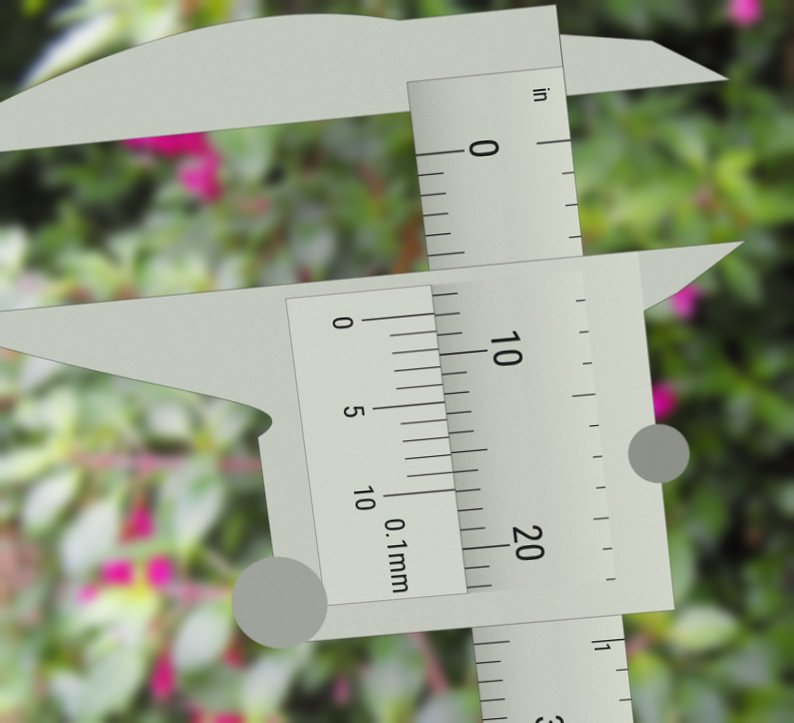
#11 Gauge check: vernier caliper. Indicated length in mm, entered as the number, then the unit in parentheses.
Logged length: 7.9 (mm)
